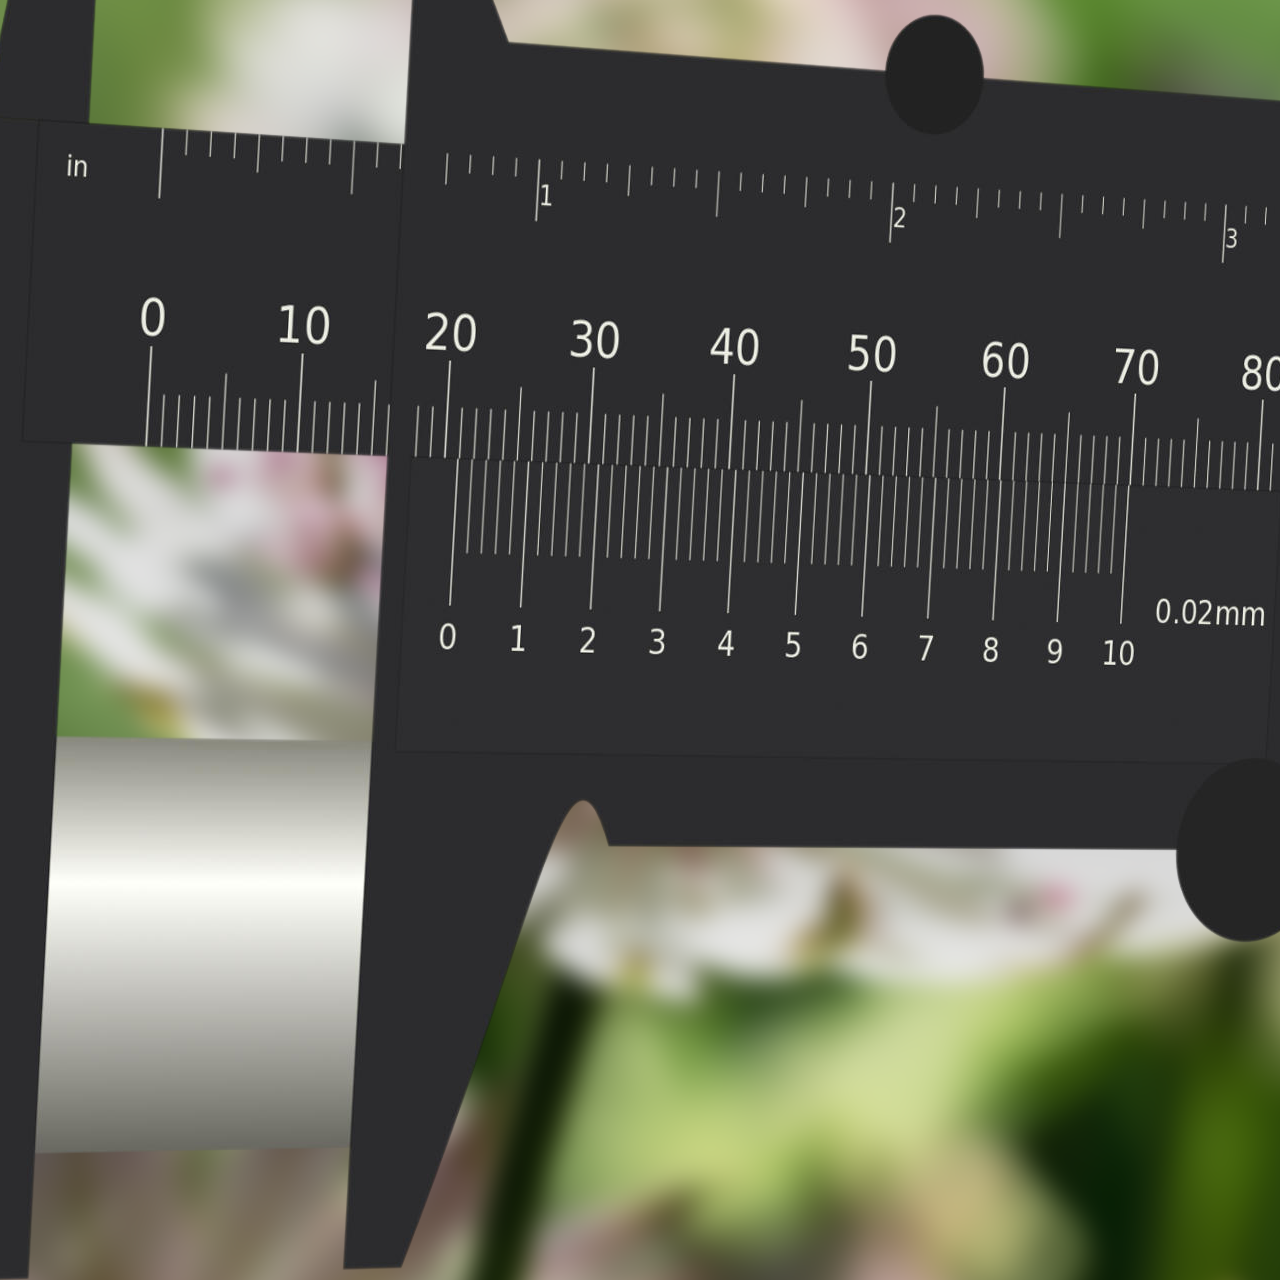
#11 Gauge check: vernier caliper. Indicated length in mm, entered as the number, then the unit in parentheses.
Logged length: 20.9 (mm)
